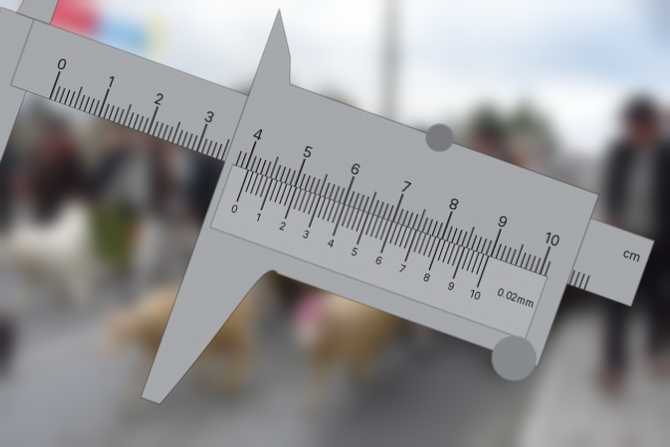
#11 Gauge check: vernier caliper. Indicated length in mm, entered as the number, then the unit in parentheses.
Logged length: 40.5 (mm)
